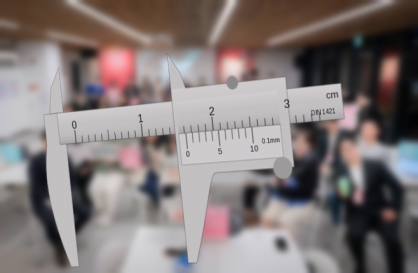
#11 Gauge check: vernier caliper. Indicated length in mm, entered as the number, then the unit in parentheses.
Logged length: 16.2 (mm)
